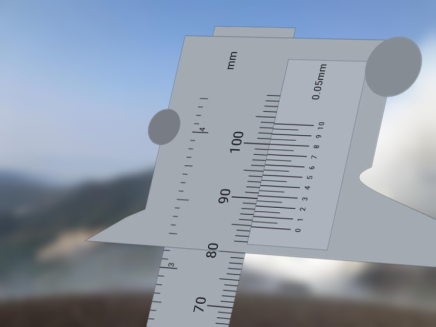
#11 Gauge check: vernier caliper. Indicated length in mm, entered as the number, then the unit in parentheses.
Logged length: 84.8 (mm)
